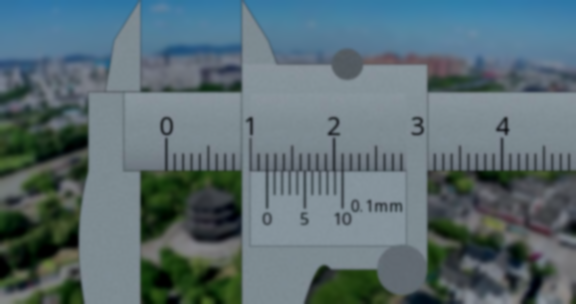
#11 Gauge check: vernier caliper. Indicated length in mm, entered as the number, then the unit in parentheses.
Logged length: 12.0 (mm)
